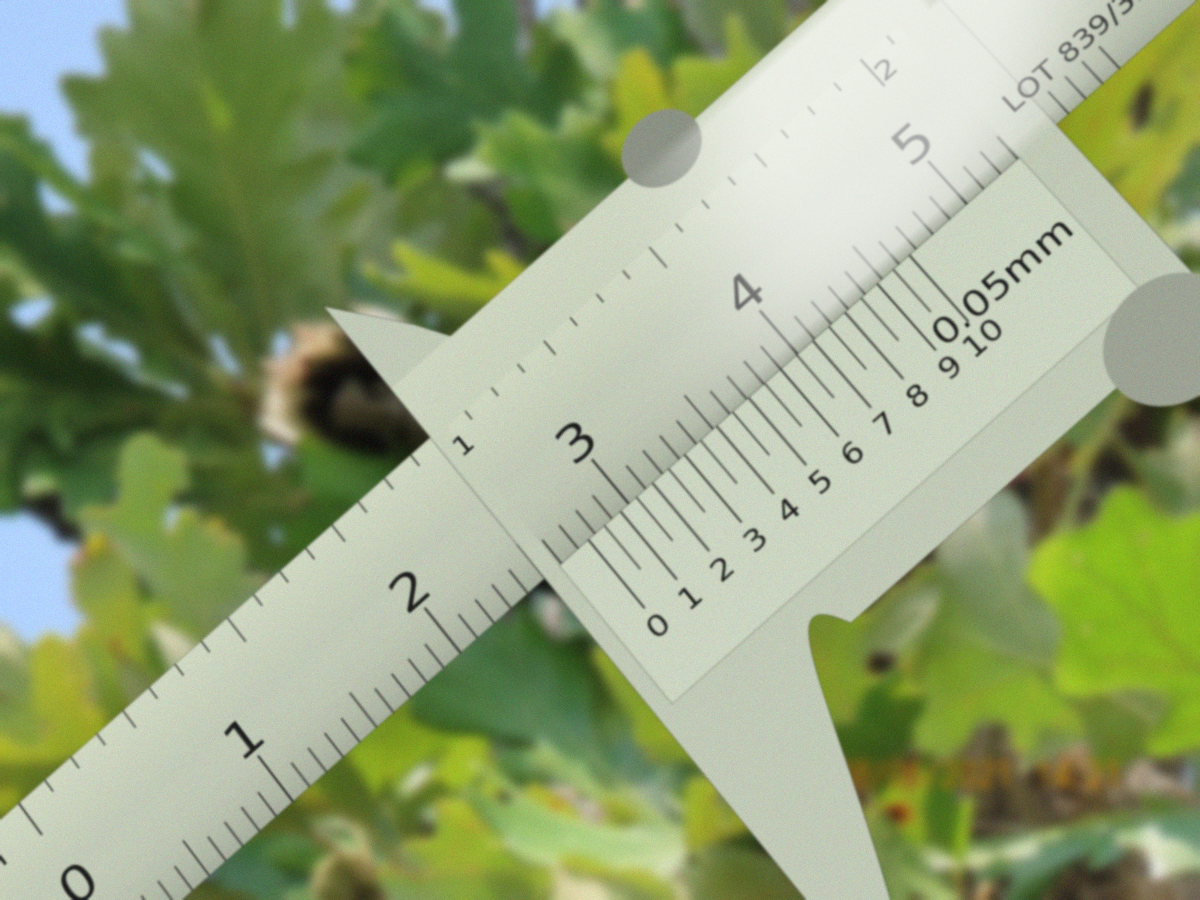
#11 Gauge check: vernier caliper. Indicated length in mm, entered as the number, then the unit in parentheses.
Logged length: 27.6 (mm)
